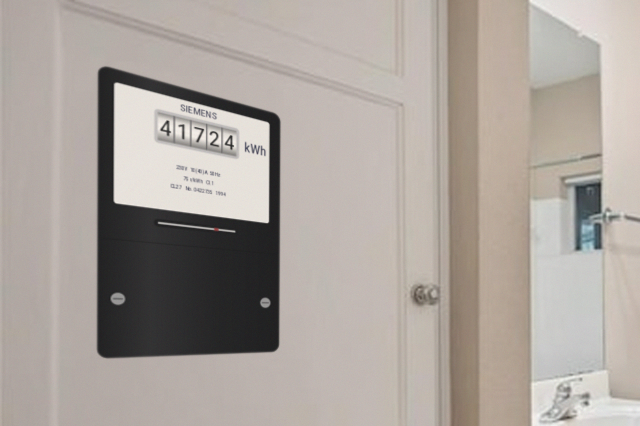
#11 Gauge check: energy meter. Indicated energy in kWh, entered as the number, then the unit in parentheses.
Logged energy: 41724 (kWh)
